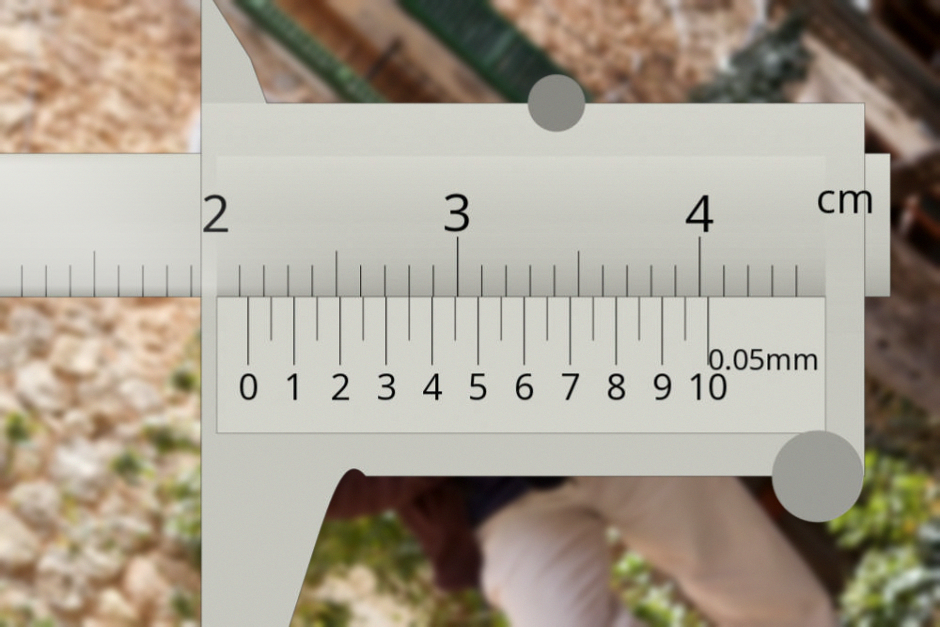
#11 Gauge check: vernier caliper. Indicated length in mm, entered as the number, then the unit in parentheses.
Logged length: 21.35 (mm)
